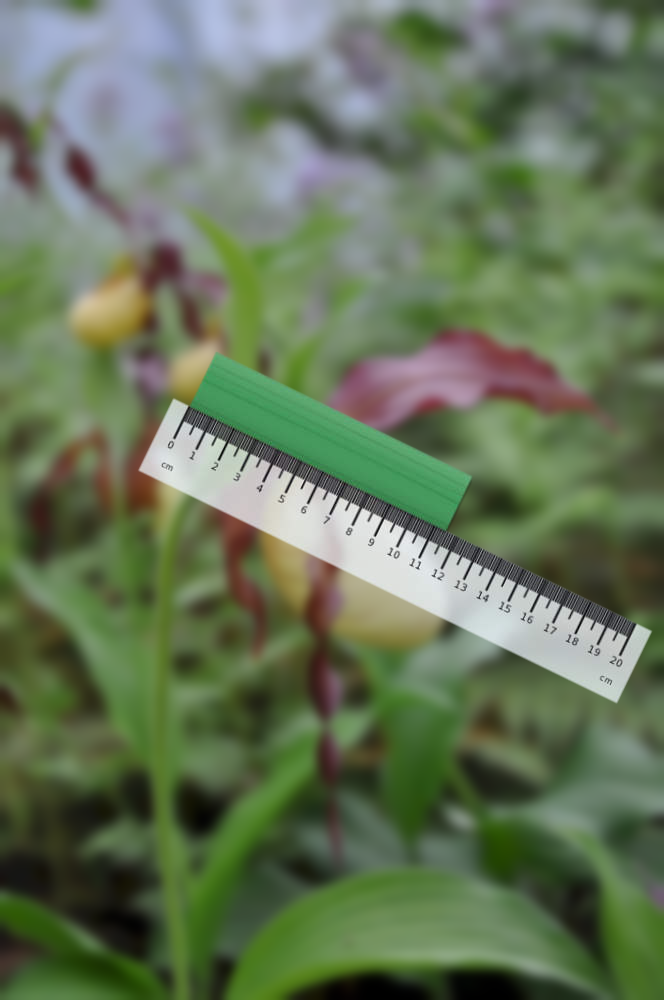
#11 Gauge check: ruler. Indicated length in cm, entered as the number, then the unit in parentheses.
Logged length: 11.5 (cm)
